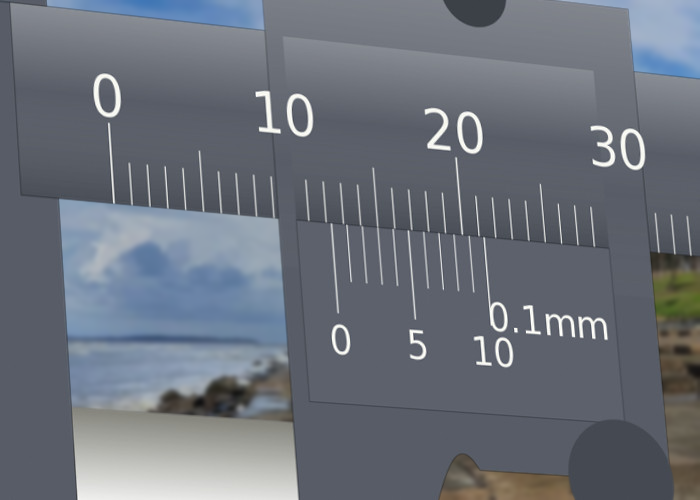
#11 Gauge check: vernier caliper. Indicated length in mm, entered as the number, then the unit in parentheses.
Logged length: 12.3 (mm)
